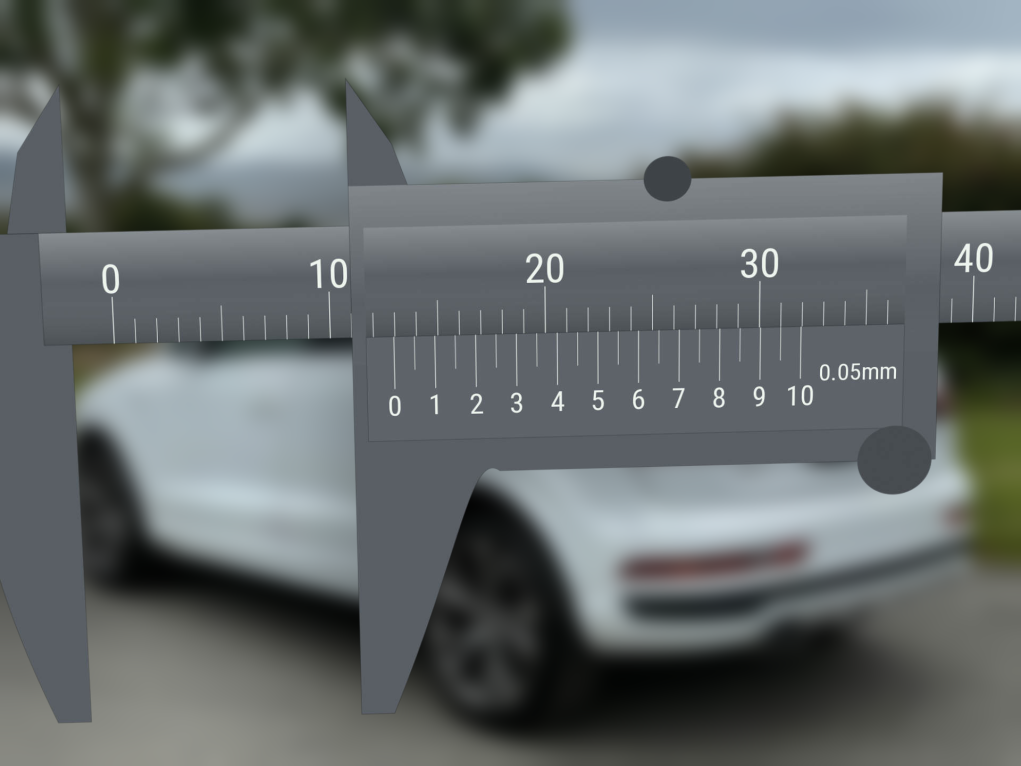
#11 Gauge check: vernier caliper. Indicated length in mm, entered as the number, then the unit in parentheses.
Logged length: 12.95 (mm)
